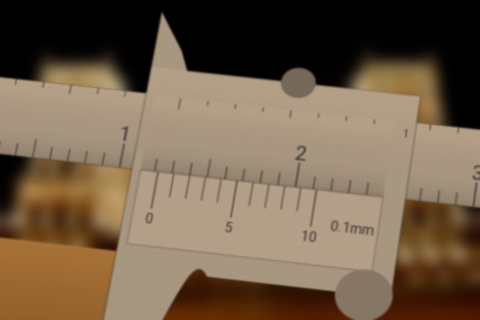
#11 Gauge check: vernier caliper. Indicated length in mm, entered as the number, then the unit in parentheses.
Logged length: 12.2 (mm)
